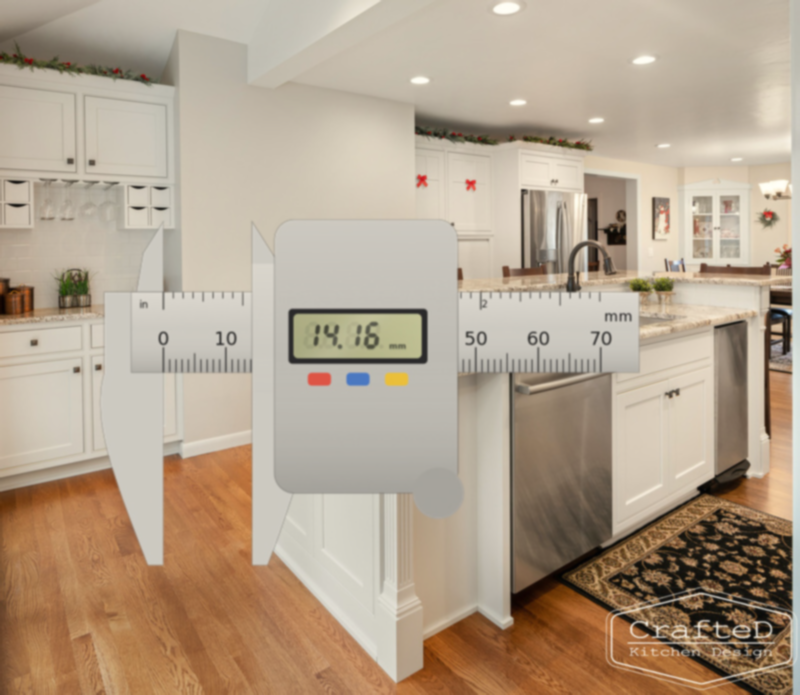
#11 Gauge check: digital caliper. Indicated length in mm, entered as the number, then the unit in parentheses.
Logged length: 14.16 (mm)
